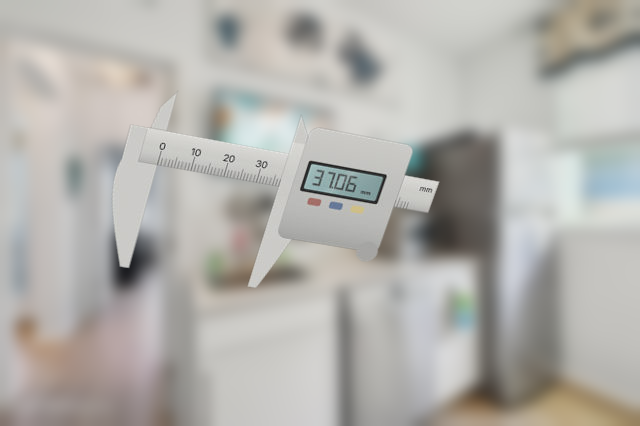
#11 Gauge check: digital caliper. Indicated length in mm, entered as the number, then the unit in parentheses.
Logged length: 37.06 (mm)
